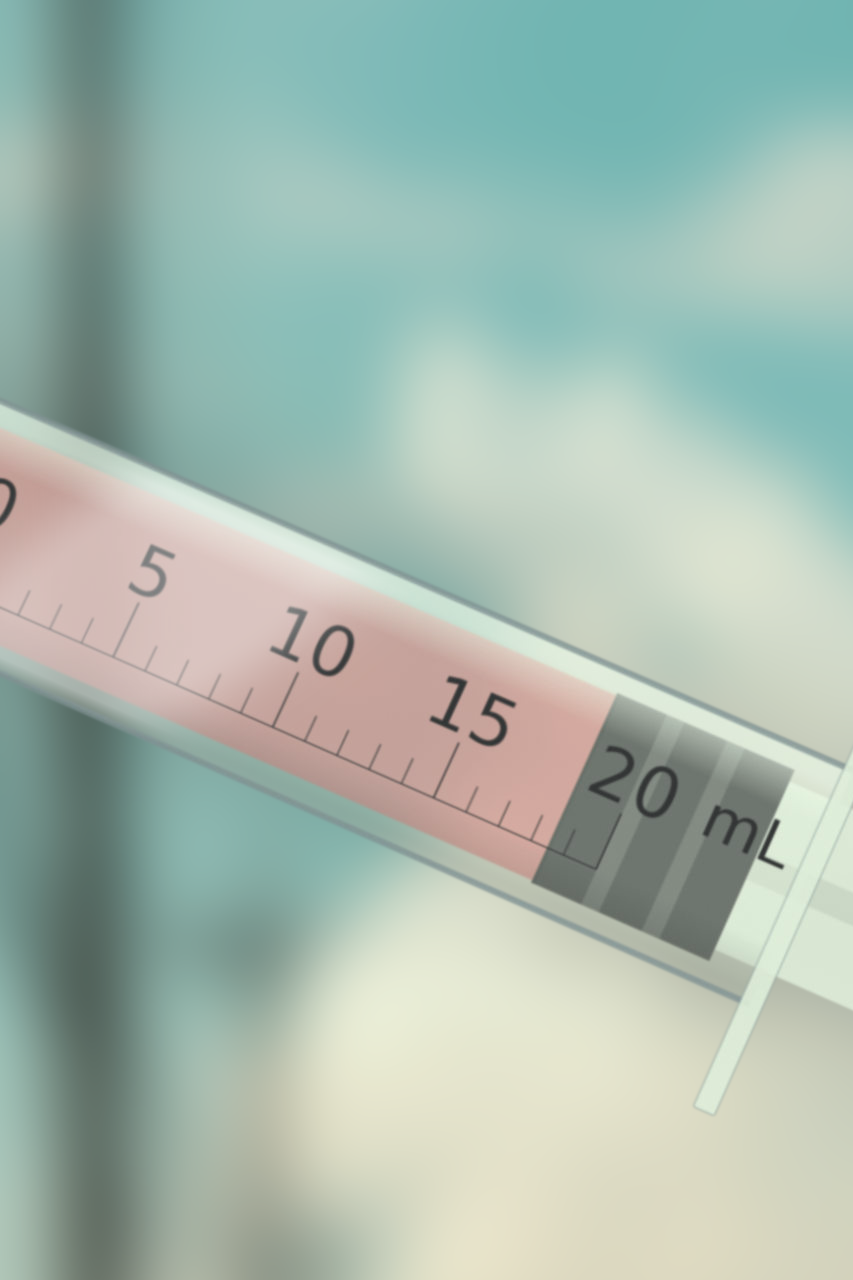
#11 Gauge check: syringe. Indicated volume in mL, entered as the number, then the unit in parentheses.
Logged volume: 18.5 (mL)
